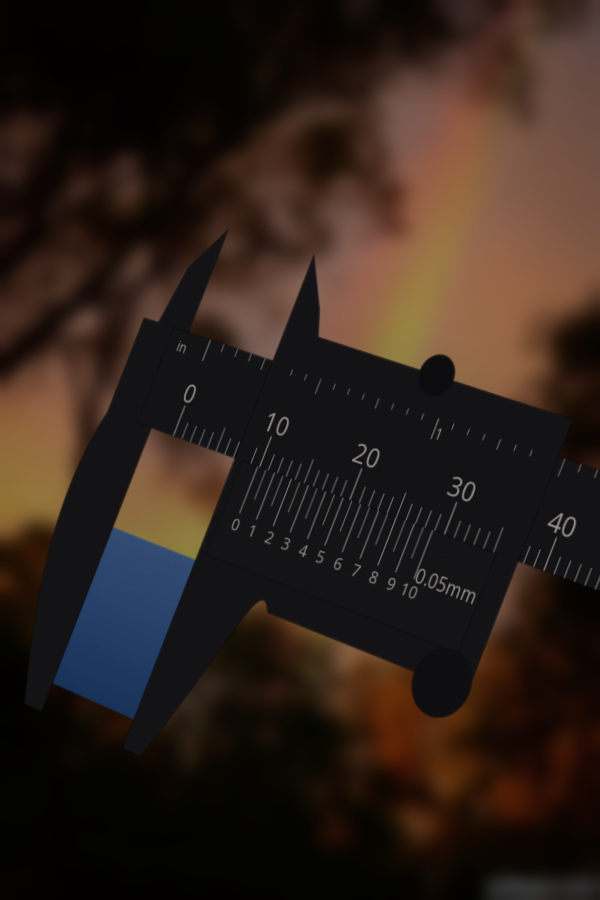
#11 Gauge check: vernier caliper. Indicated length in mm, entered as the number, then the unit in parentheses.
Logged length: 9.8 (mm)
